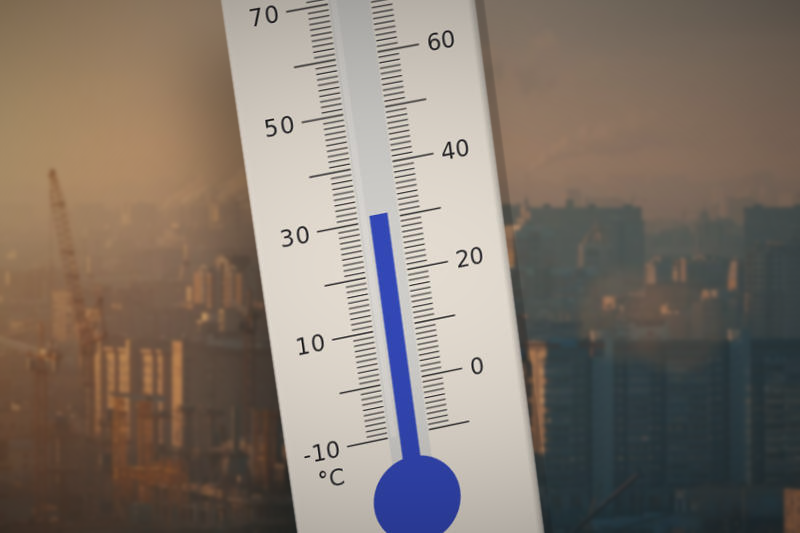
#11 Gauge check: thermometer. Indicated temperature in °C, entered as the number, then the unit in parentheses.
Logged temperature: 31 (°C)
